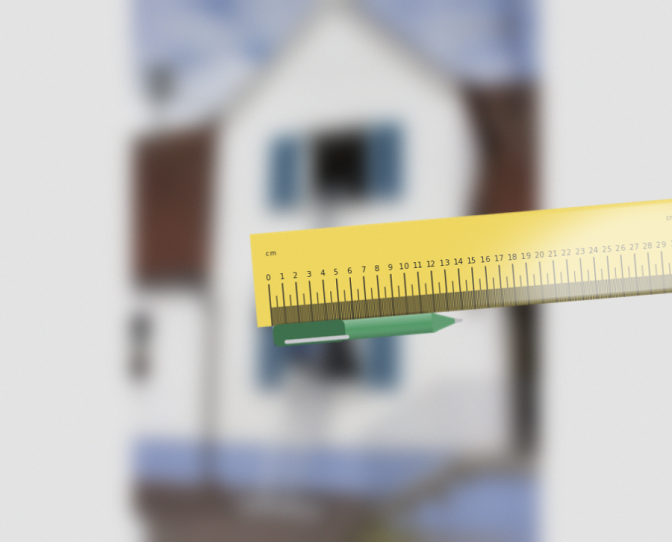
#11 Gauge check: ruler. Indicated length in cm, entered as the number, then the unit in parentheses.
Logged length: 14 (cm)
